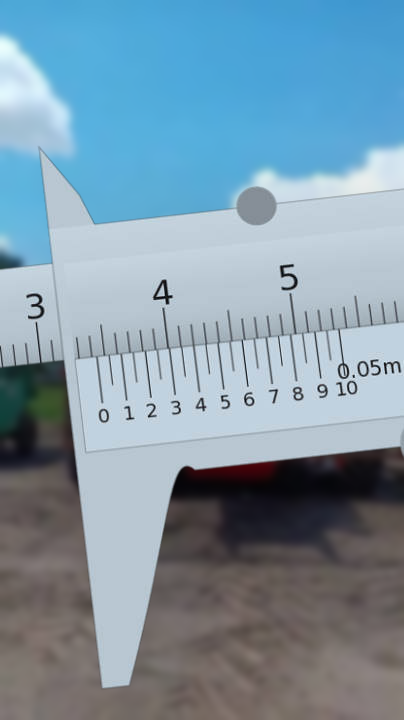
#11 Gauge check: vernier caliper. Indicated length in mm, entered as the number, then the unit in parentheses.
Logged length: 34.4 (mm)
